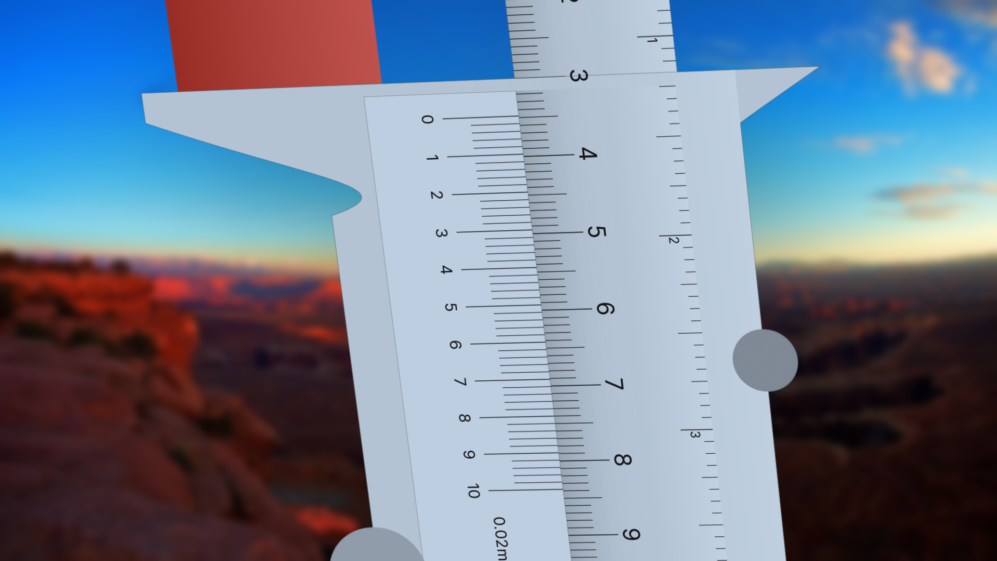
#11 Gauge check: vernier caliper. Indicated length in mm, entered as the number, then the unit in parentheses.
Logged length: 34.8 (mm)
